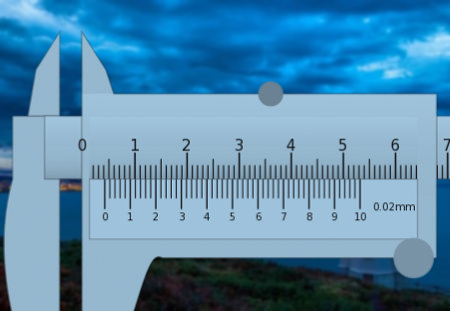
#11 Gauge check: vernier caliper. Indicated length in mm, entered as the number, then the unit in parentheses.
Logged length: 4.2 (mm)
